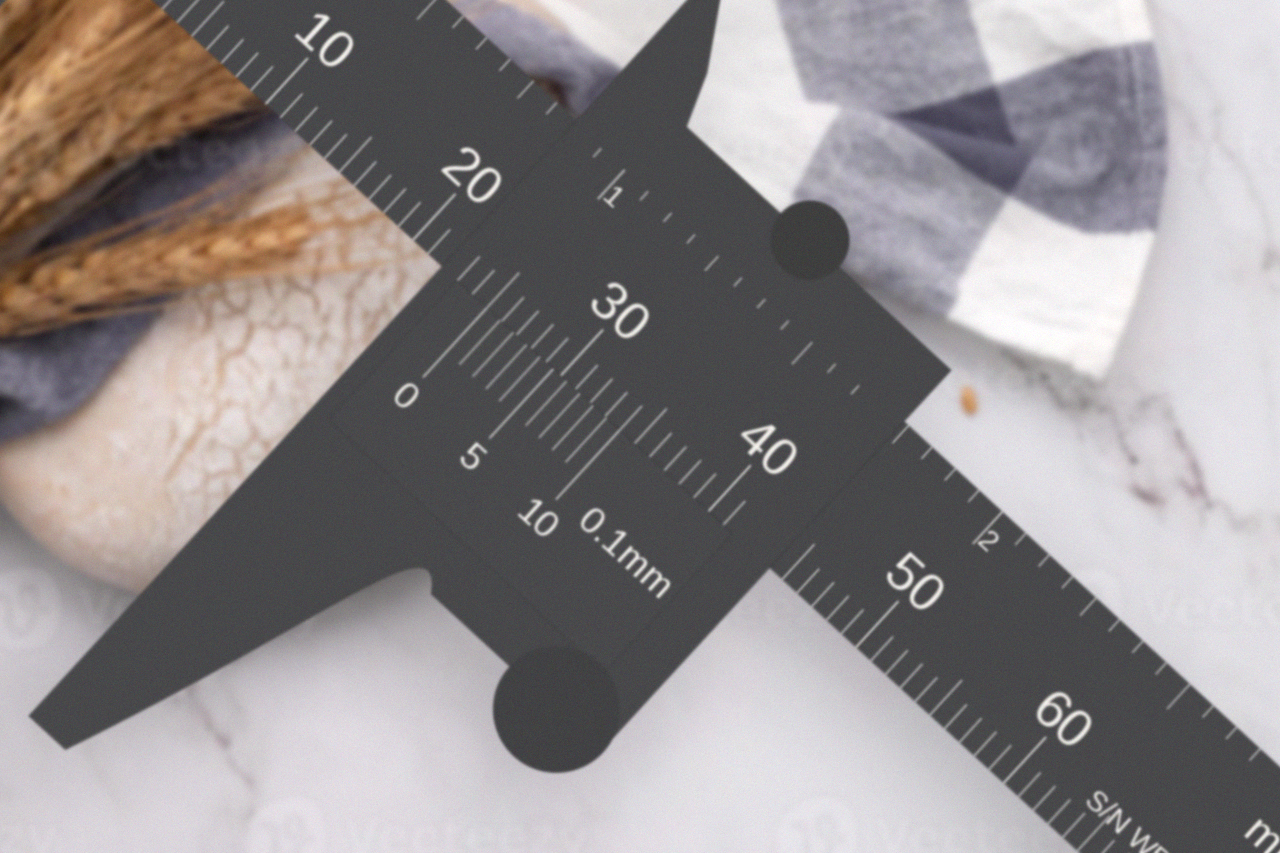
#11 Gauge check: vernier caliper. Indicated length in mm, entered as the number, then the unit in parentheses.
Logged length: 25.0 (mm)
